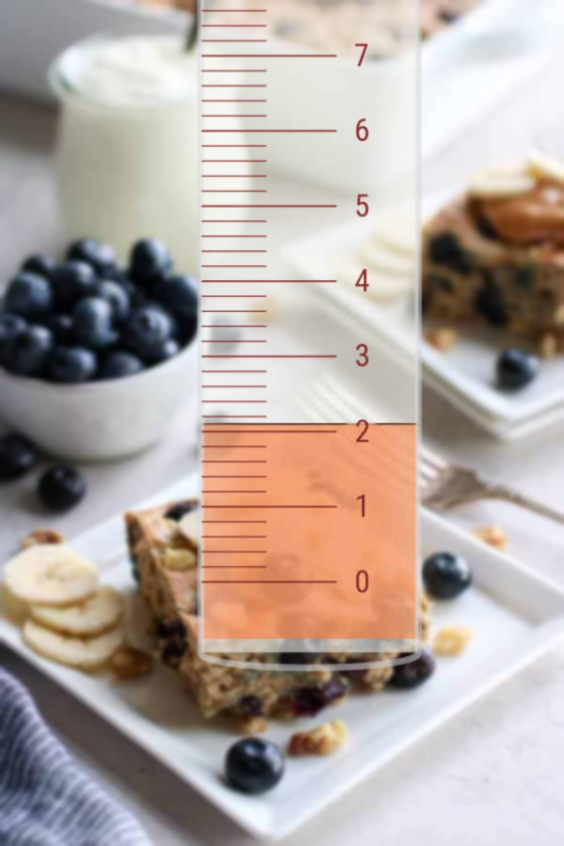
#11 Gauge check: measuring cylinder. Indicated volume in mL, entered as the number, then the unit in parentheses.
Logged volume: 2.1 (mL)
